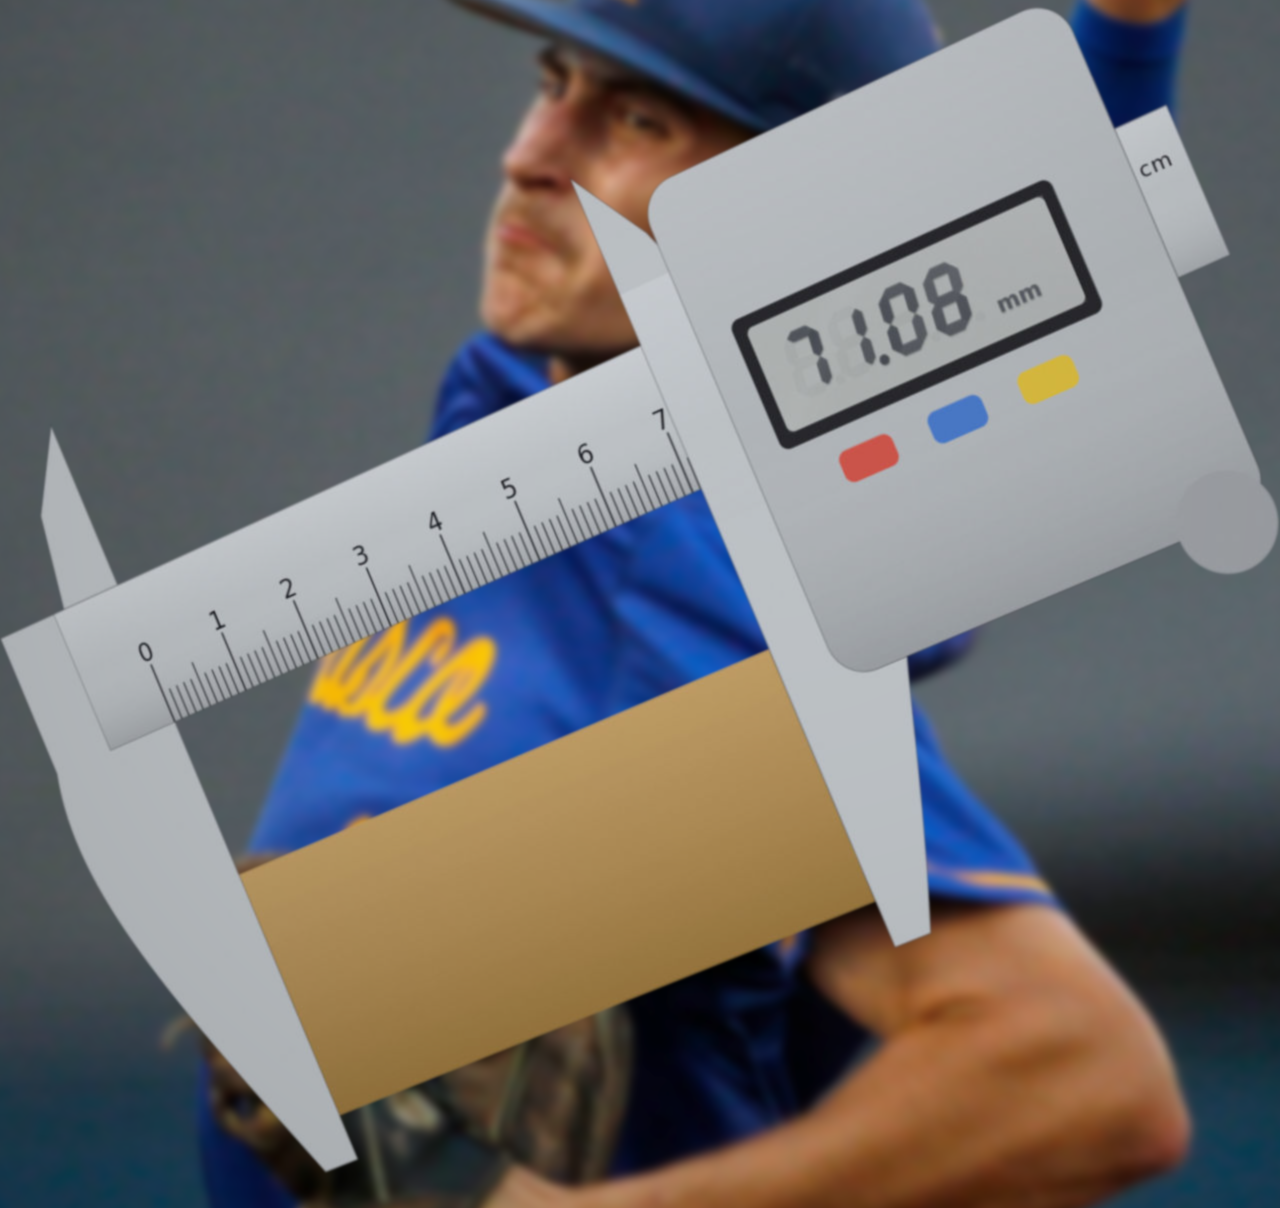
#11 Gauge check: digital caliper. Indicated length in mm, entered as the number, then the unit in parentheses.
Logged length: 71.08 (mm)
